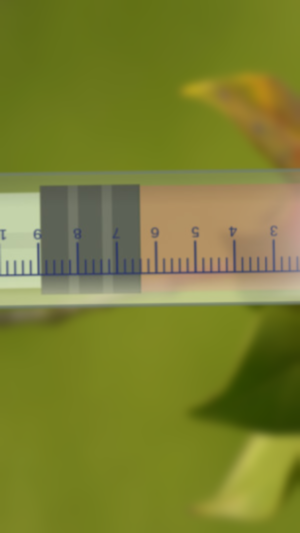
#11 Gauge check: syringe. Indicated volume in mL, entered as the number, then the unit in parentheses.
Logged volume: 6.4 (mL)
